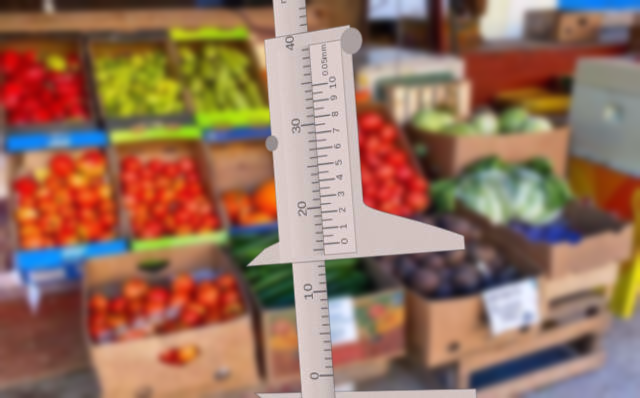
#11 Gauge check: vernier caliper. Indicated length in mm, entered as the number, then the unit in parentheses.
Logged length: 15.6 (mm)
